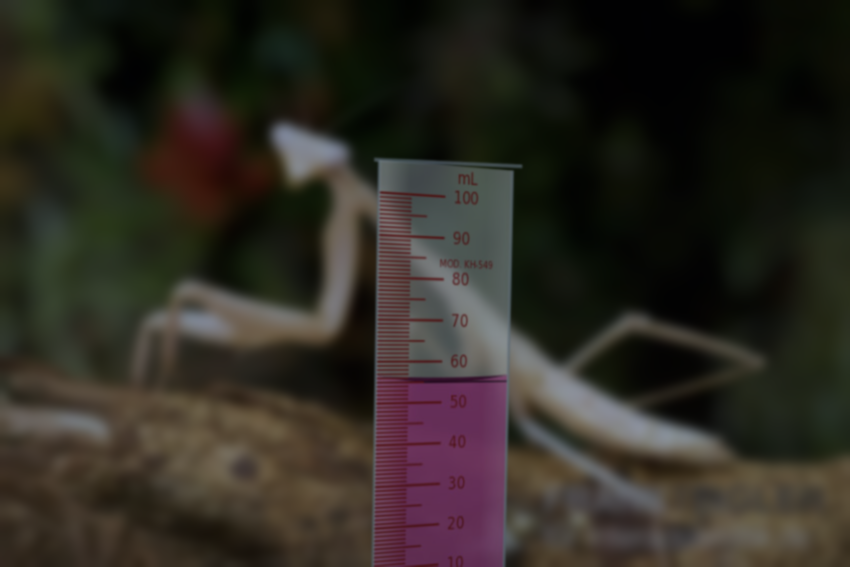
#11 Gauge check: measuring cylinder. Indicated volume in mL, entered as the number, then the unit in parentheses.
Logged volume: 55 (mL)
